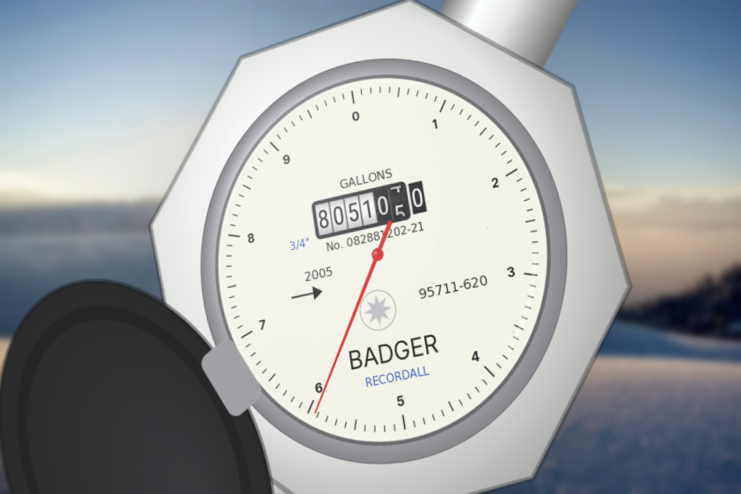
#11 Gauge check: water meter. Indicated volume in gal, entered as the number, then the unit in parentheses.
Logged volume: 8051045.9 (gal)
